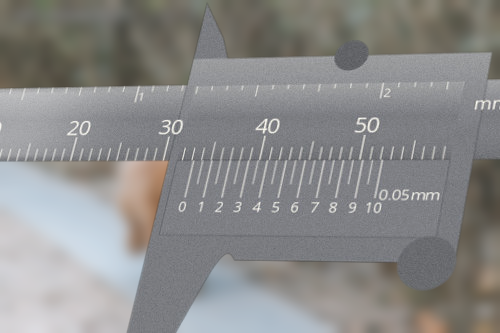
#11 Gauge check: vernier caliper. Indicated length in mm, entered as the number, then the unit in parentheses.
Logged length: 33.2 (mm)
